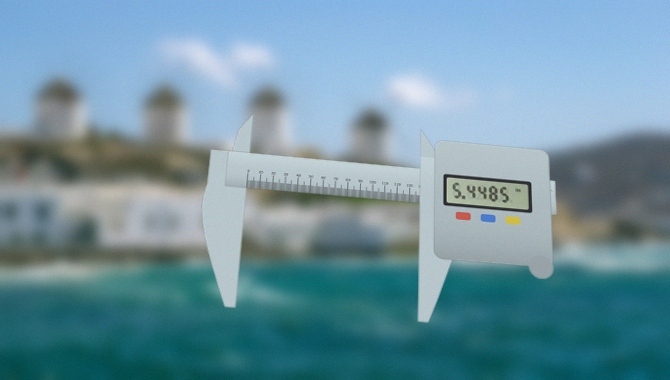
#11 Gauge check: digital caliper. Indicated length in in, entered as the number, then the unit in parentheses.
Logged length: 5.4485 (in)
